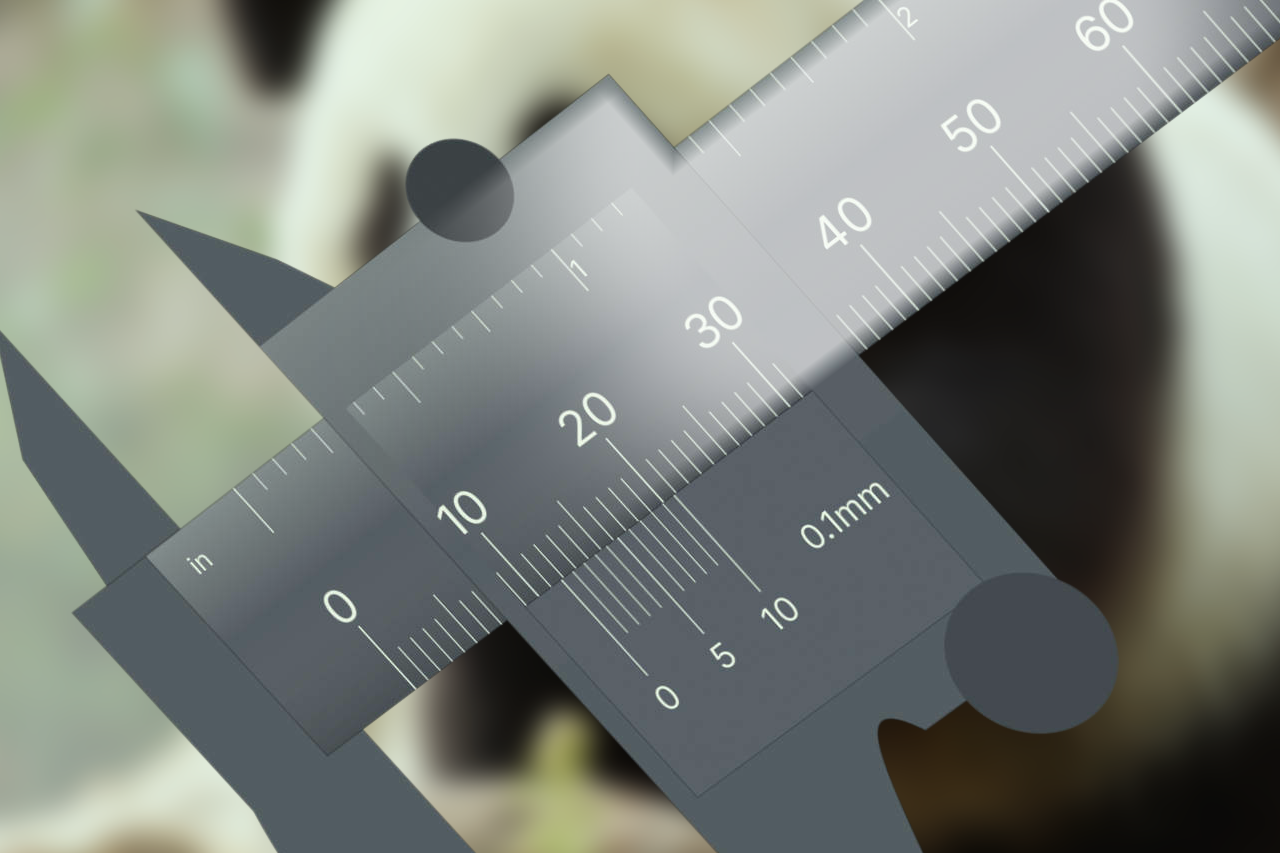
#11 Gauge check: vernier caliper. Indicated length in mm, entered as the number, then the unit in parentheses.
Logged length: 11.8 (mm)
